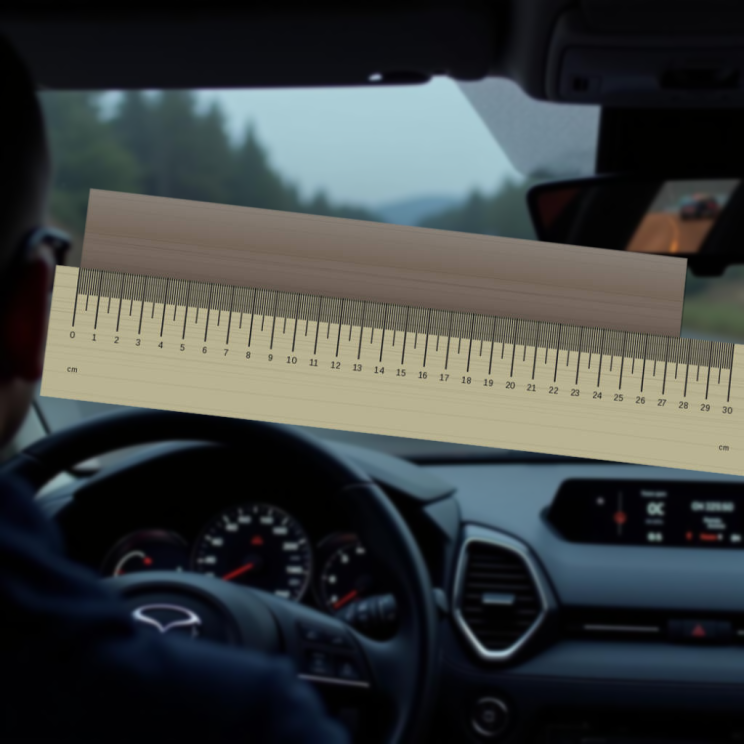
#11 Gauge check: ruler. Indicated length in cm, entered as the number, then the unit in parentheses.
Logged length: 27.5 (cm)
